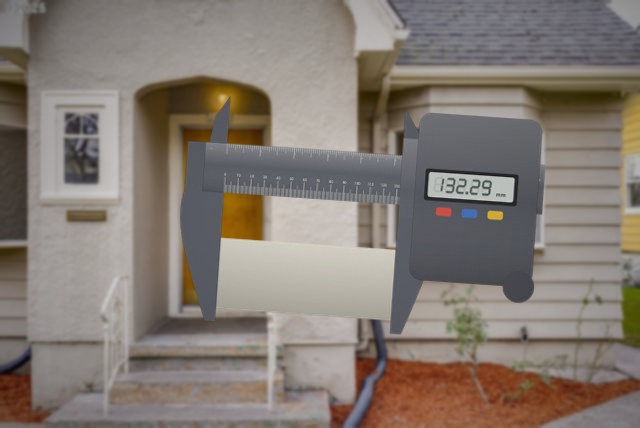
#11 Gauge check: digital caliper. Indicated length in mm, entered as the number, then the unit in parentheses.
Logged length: 132.29 (mm)
